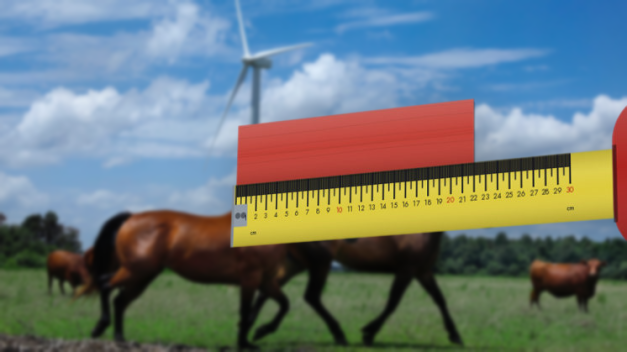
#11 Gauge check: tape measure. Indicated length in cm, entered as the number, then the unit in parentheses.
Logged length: 22 (cm)
